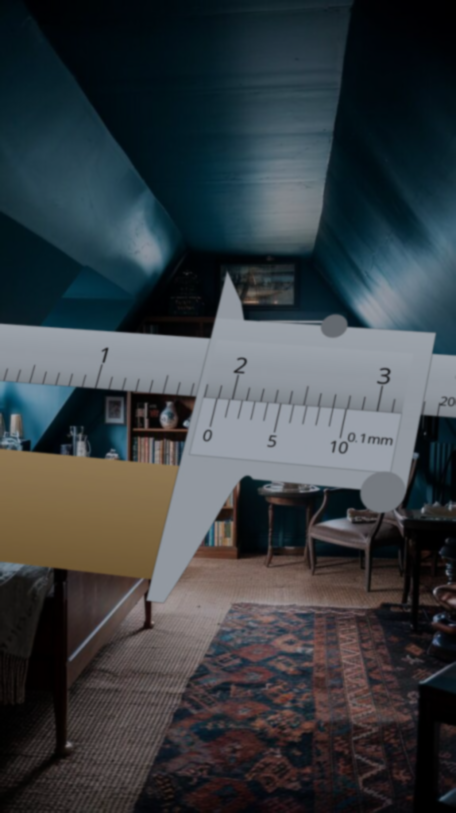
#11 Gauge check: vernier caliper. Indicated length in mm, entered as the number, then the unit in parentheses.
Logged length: 18.9 (mm)
